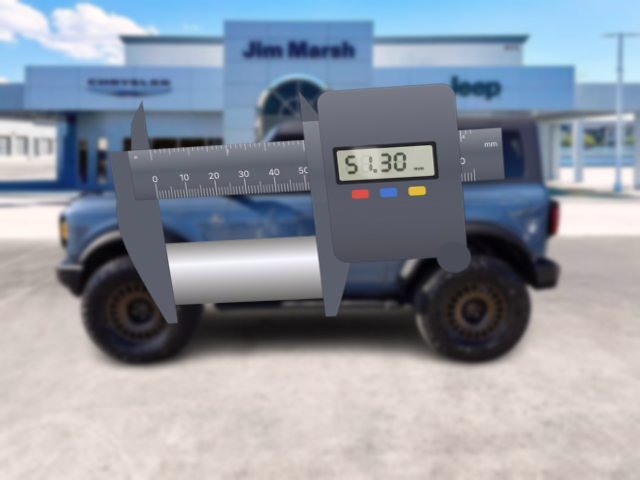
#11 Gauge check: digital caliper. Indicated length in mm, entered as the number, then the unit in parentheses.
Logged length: 51.30 (mm)
